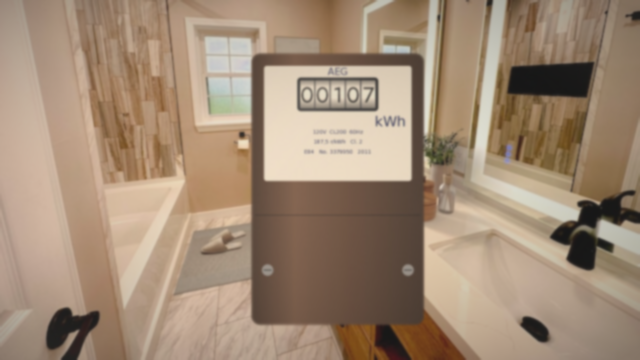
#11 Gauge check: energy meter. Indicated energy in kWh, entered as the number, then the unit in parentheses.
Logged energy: 107 (kWh)
